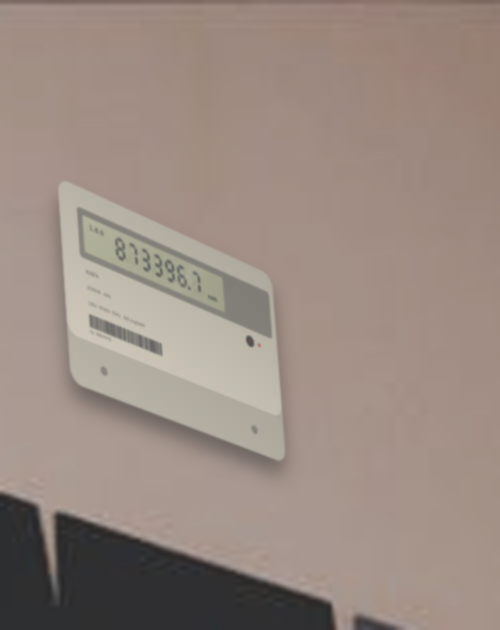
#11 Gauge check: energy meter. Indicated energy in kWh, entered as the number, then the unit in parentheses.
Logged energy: 873396.7 (kWh)
